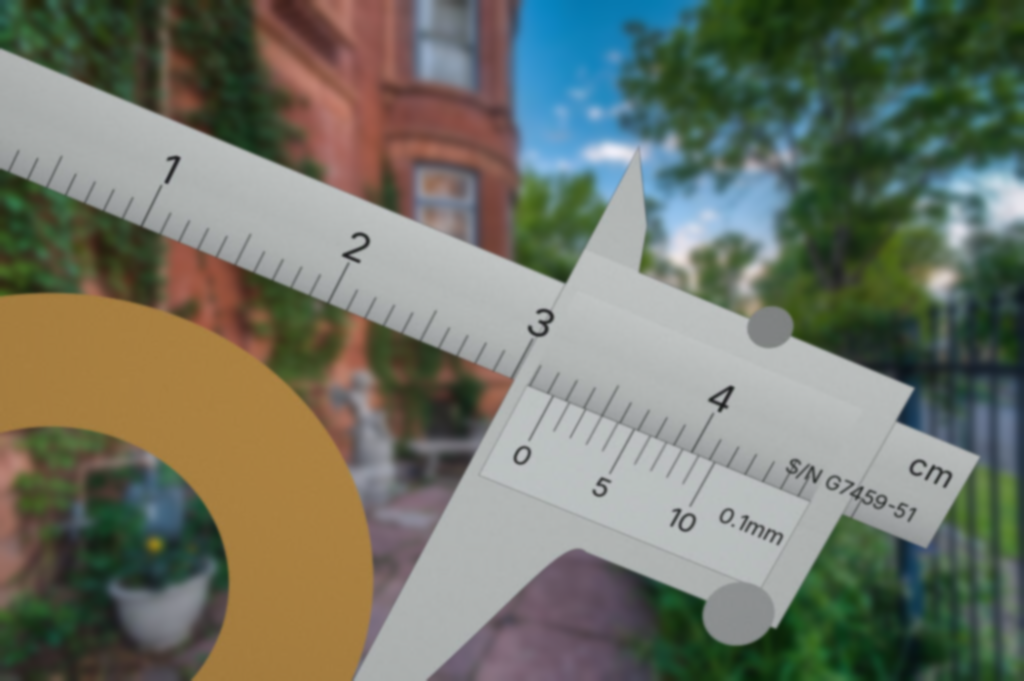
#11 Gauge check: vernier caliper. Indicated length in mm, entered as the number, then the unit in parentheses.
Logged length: 32.3 (mm)
